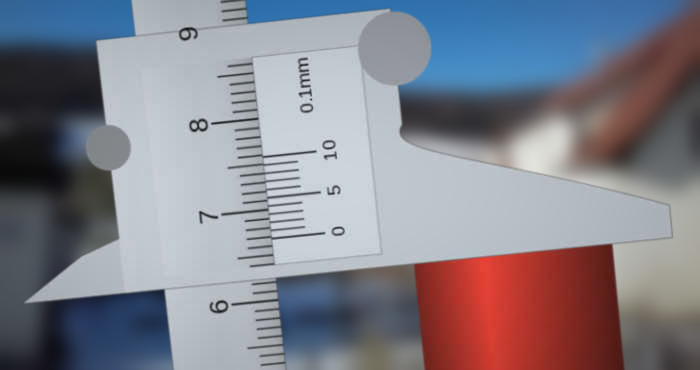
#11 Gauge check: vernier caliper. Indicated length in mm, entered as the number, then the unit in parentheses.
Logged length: 66.8 (mm)
